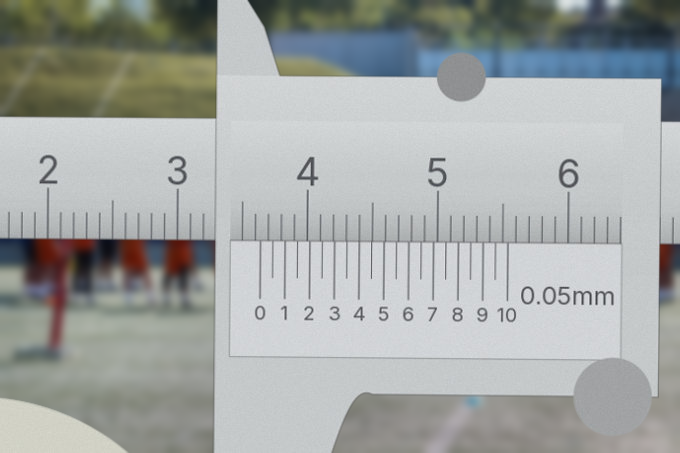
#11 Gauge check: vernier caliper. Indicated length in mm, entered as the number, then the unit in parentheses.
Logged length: 36.4 (mm)
